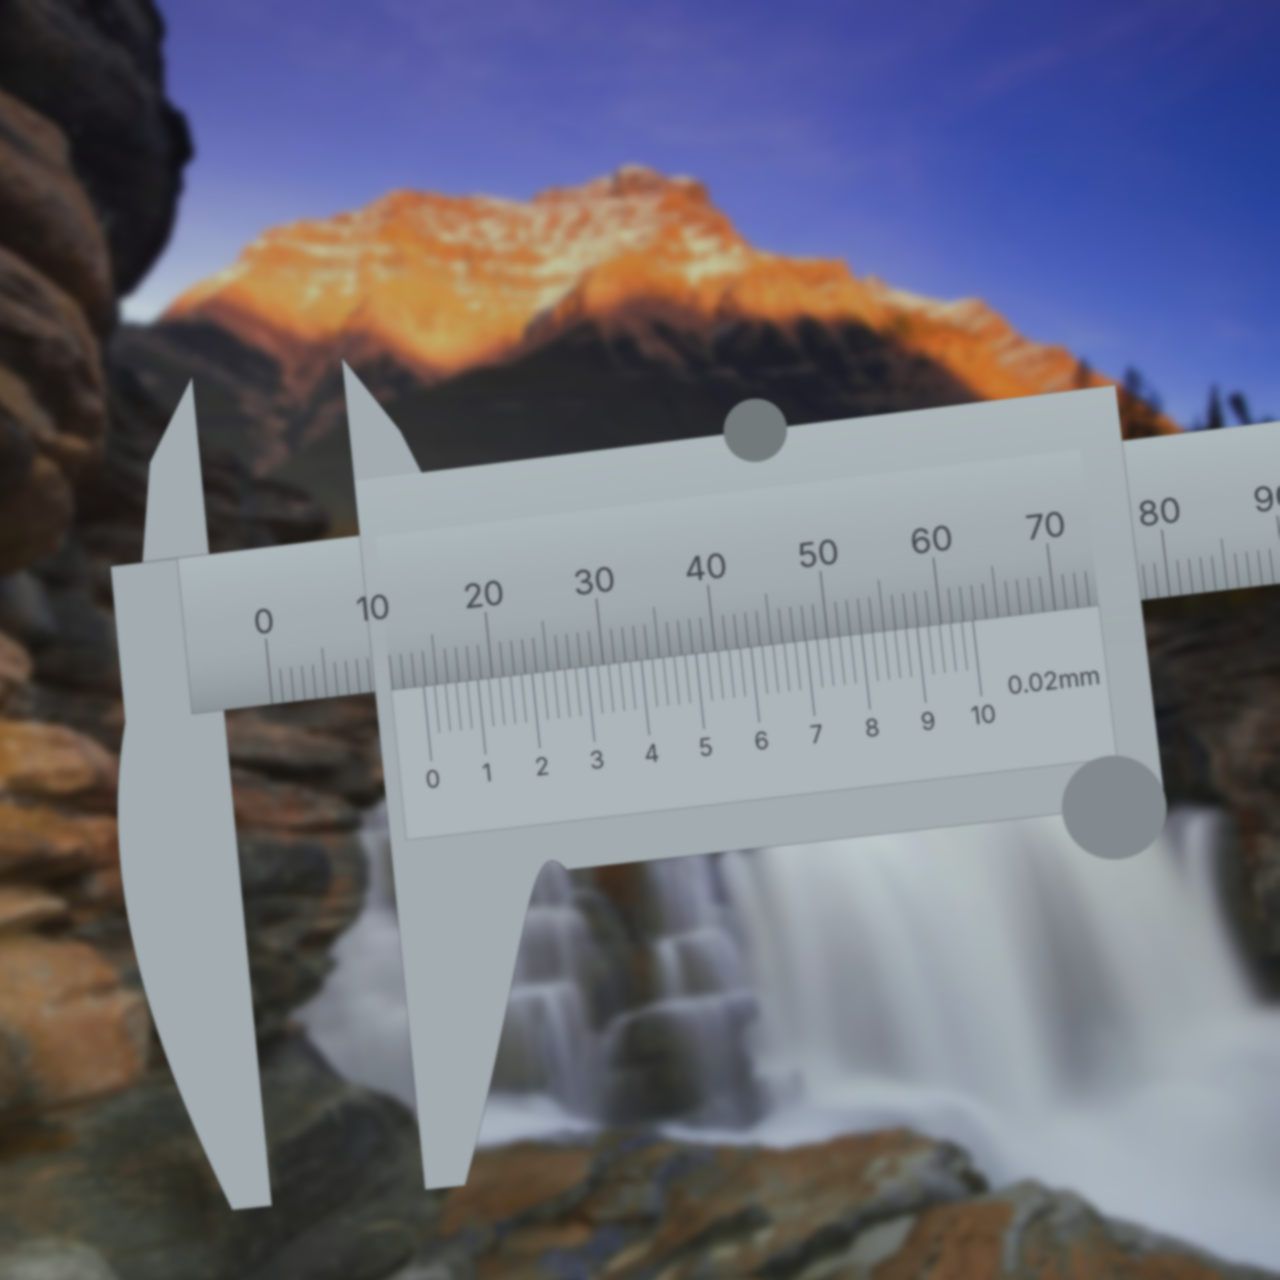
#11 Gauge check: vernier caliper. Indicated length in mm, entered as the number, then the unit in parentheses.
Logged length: 13.8 (mm)
